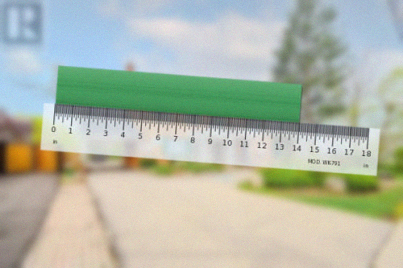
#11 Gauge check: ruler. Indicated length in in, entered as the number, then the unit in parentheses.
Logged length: 14 (in)
